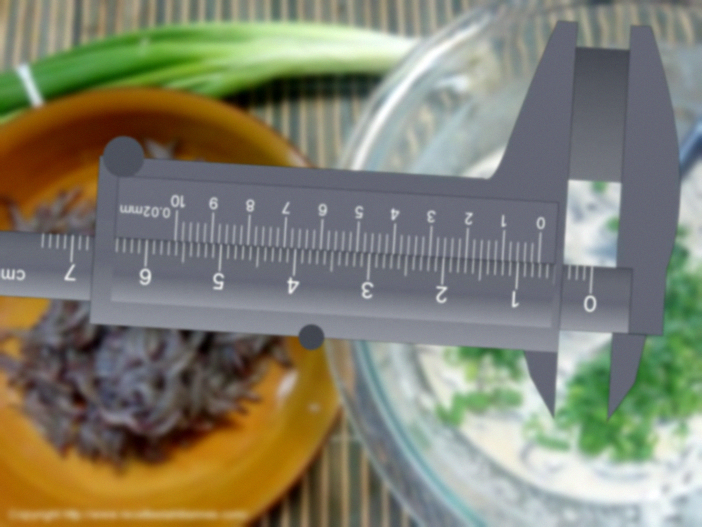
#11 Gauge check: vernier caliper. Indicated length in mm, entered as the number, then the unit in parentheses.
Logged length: 7.2 (mm)
